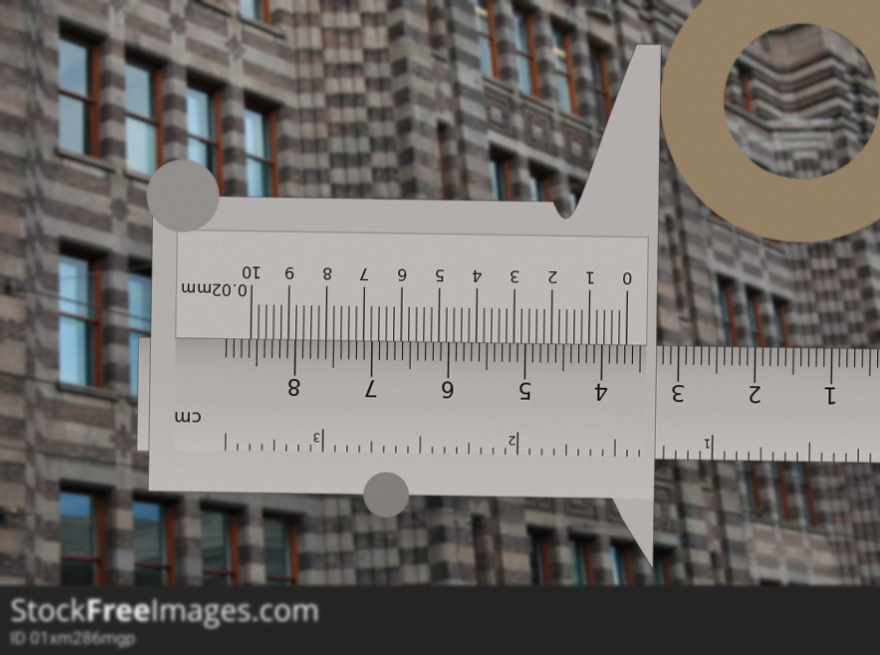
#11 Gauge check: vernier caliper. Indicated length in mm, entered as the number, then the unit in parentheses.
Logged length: 36.8 (mm)
